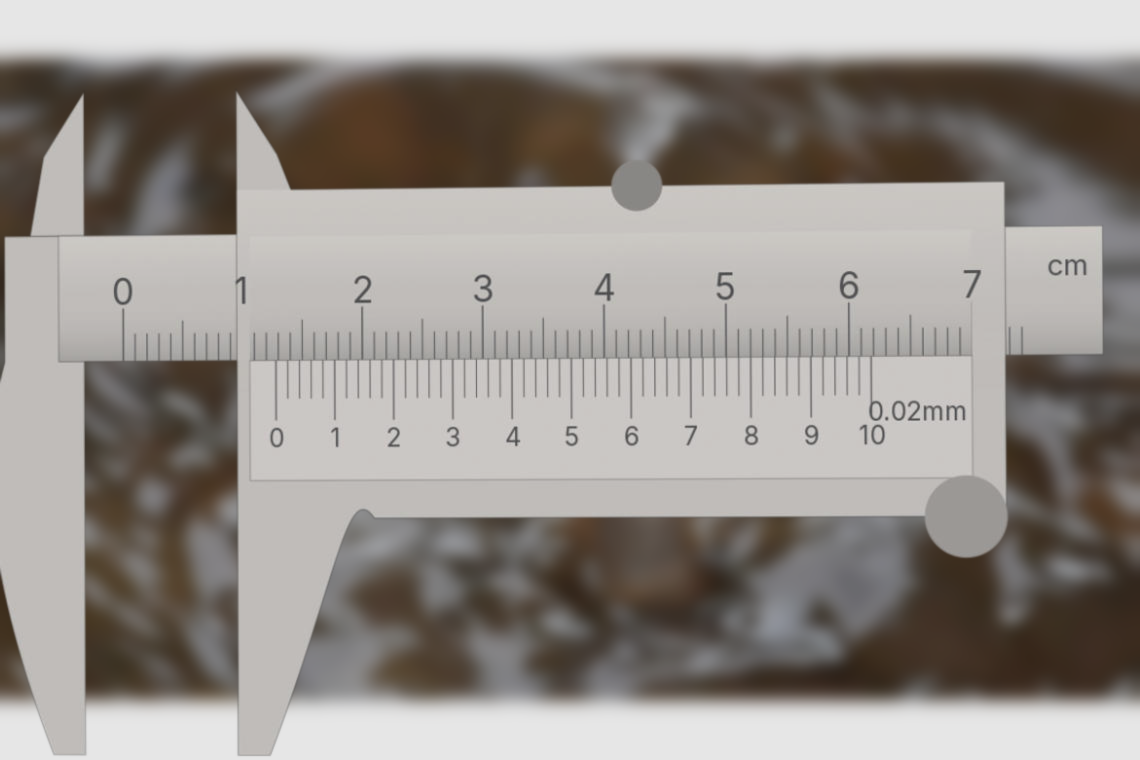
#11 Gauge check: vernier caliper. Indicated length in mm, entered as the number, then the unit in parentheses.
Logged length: 12.8 (mm)
